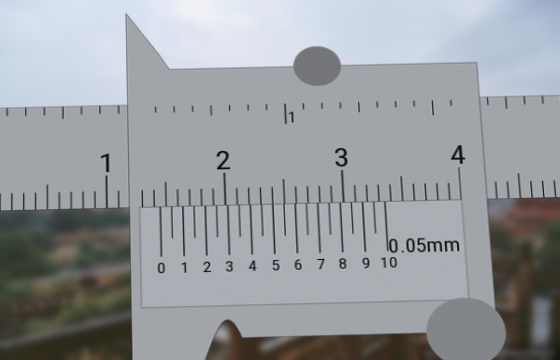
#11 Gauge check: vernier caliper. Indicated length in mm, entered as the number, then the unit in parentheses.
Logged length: 14.5 (mm)
